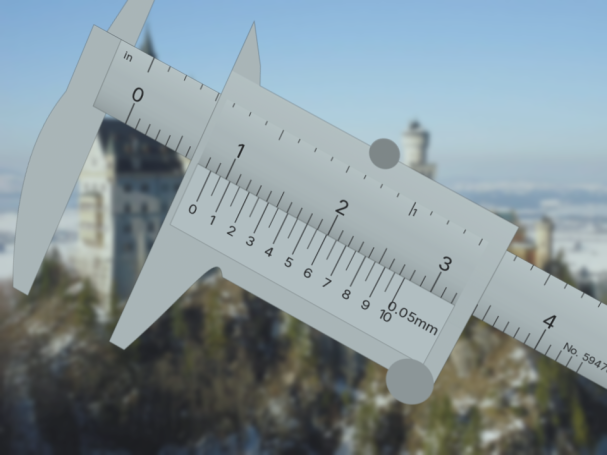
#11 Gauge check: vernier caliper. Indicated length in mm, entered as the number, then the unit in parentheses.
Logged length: 8.5 (mm)
